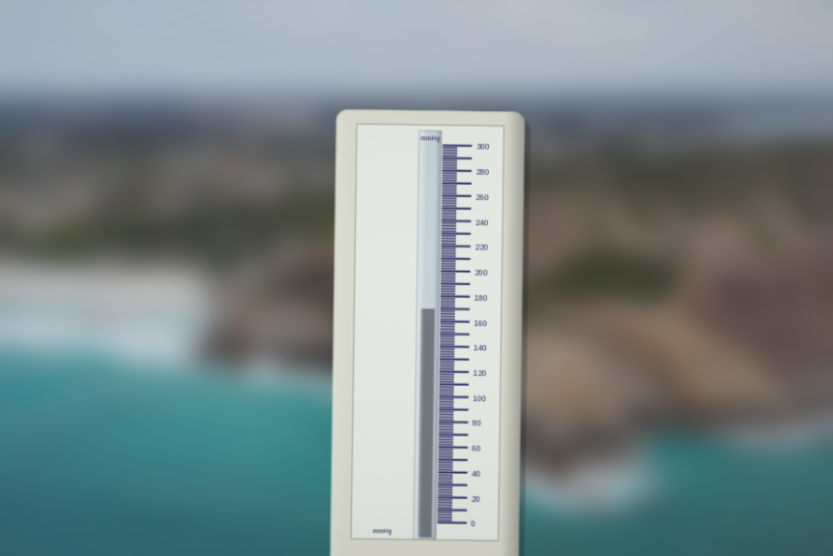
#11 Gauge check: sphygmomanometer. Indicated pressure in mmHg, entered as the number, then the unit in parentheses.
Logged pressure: 170 (mmHg)
